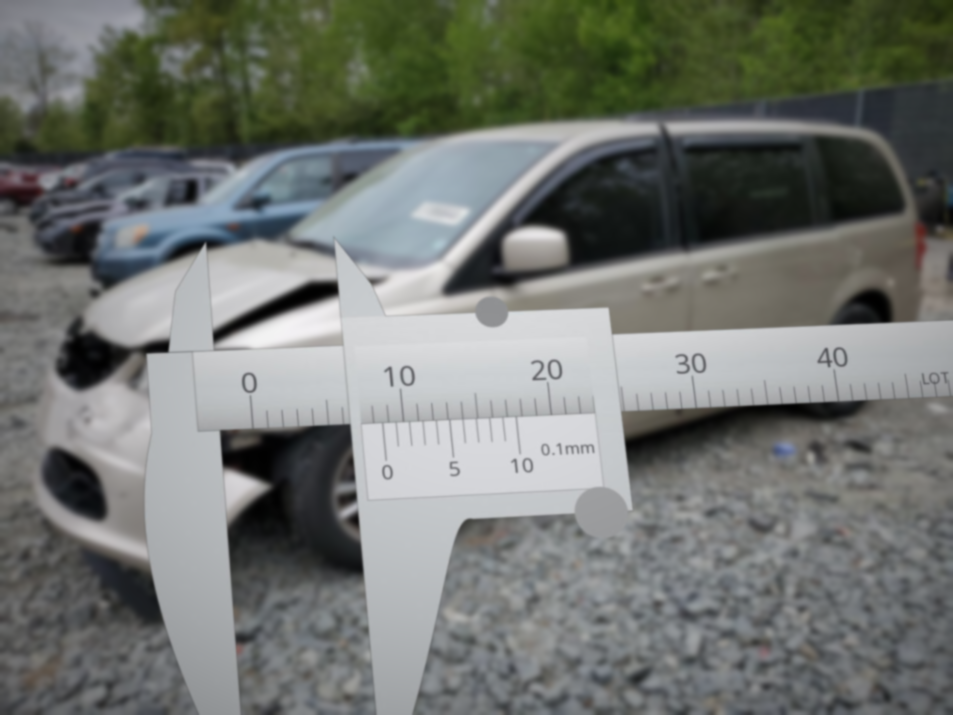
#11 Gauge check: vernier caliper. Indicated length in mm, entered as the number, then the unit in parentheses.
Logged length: 8.6 (mm)
